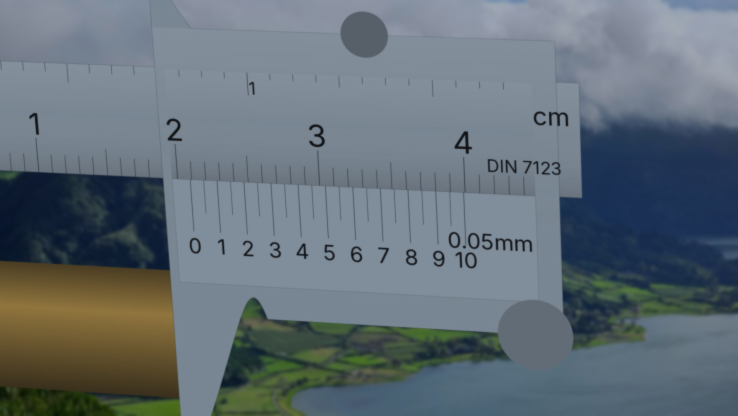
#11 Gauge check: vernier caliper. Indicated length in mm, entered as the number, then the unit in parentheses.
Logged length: 20.9 (mm)
